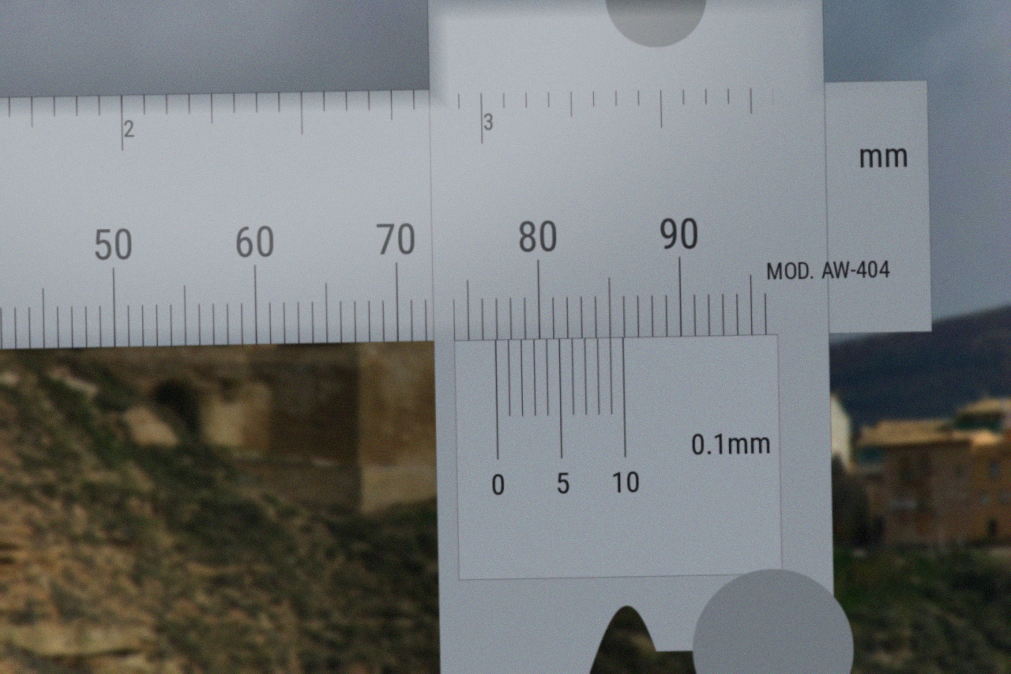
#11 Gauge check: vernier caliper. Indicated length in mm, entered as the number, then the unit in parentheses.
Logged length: 76.9 (mm)
